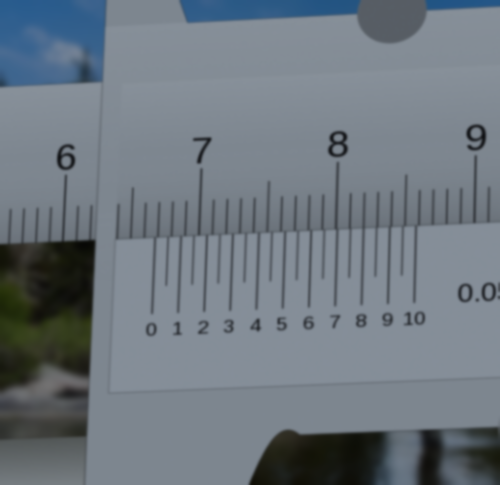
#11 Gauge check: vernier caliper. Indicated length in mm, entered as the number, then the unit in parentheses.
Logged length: 66.8 (mm)
